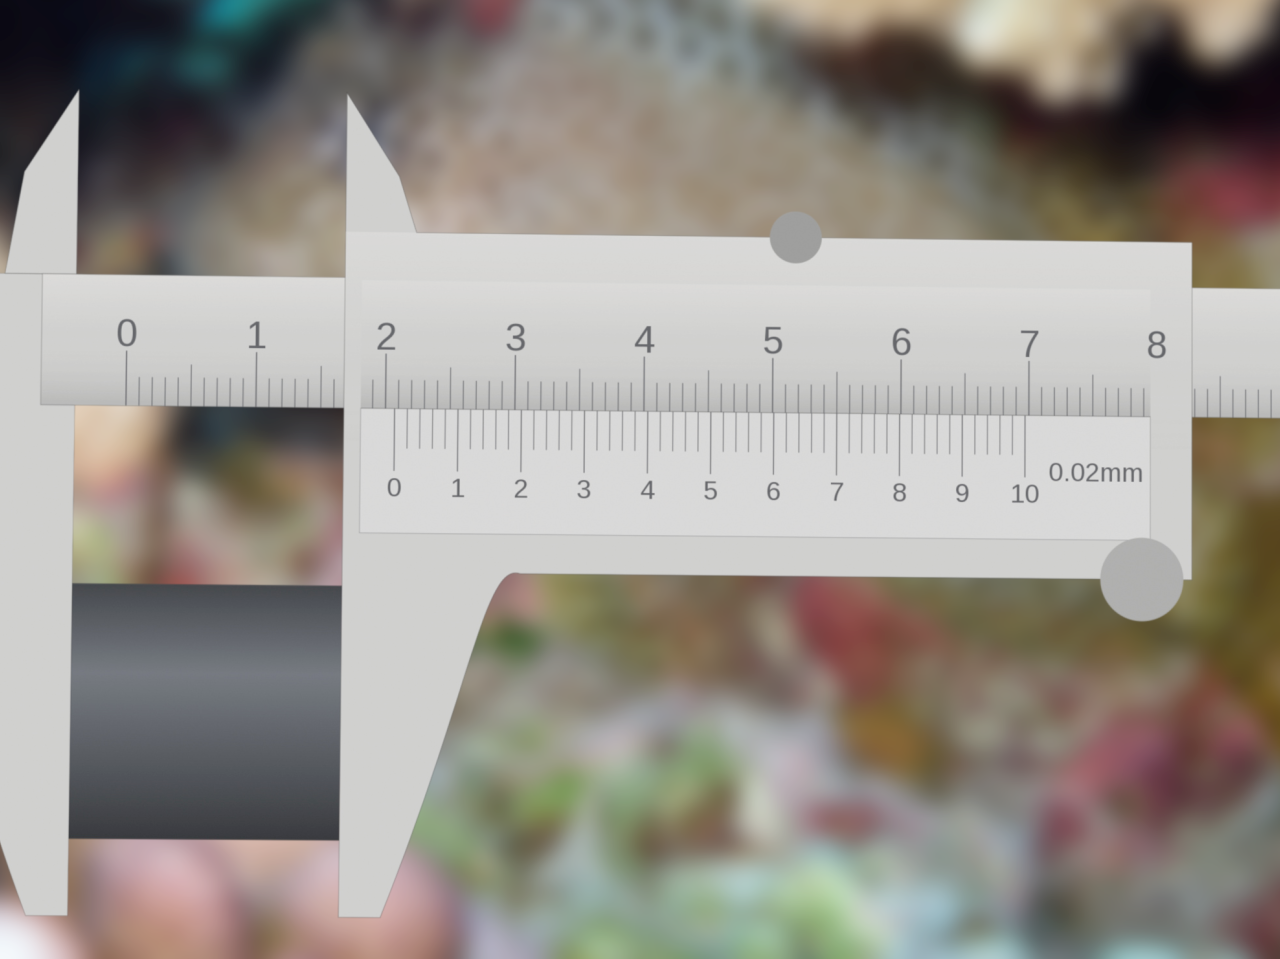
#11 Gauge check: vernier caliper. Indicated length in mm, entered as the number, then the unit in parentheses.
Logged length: 20.7 (mm)
